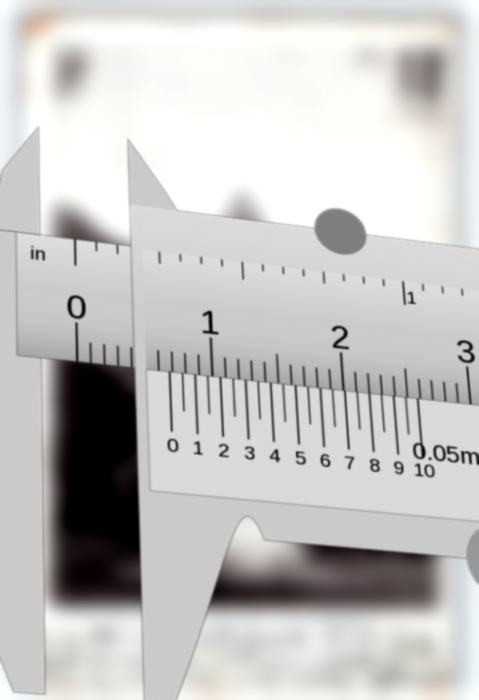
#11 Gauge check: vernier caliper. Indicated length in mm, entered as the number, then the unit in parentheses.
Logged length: 6.8 (mm)
